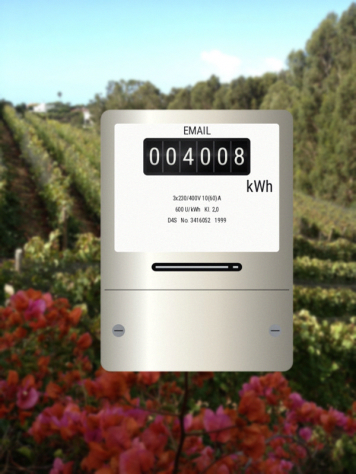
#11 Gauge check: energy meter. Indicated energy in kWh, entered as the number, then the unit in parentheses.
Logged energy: 4008 (kWh)
